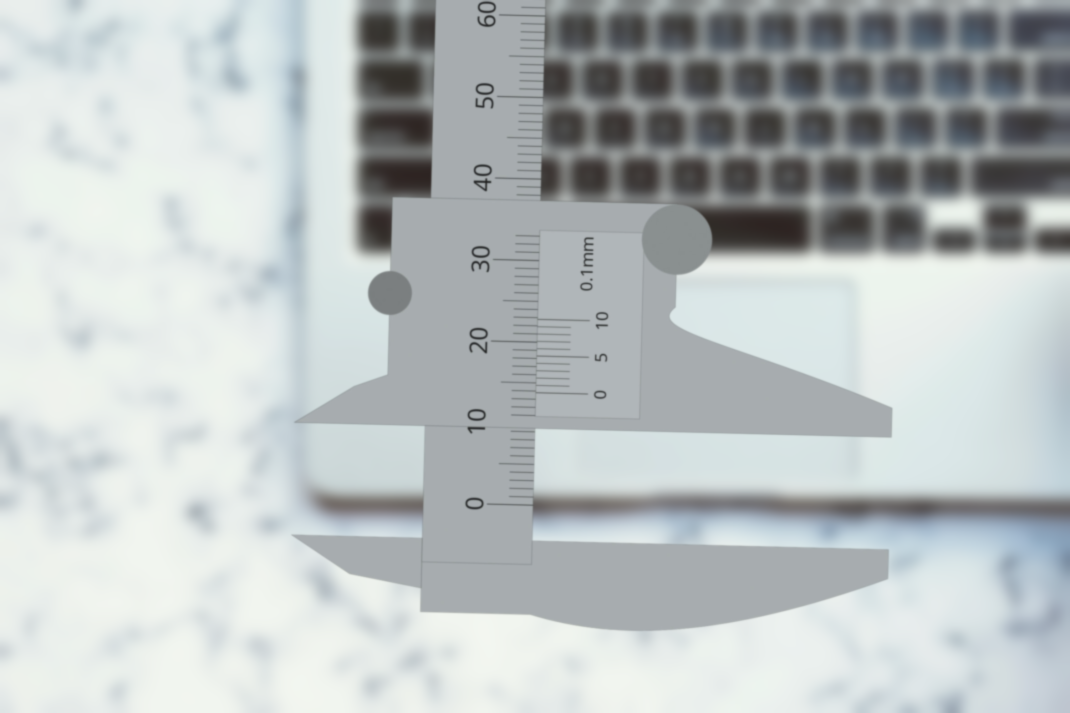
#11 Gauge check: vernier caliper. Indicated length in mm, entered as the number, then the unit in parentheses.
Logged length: 13.8 (mm)
